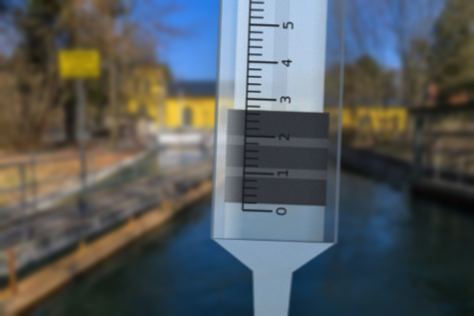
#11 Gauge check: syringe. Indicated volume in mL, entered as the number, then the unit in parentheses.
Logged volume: 0.2 (mL)
